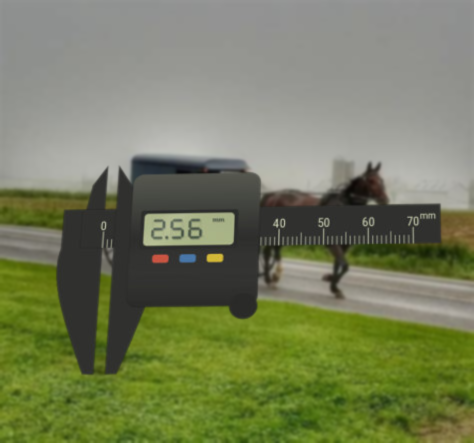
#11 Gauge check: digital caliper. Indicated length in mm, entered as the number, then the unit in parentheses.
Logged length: 2.56 (mm)
